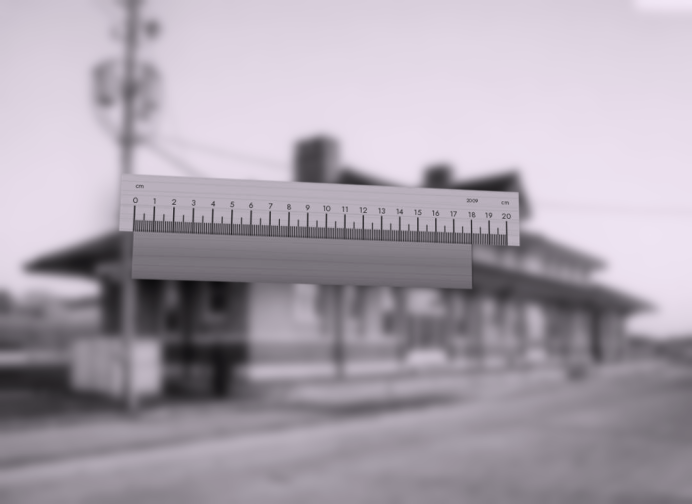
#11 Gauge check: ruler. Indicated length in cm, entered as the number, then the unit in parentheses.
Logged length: 18 (cm)
